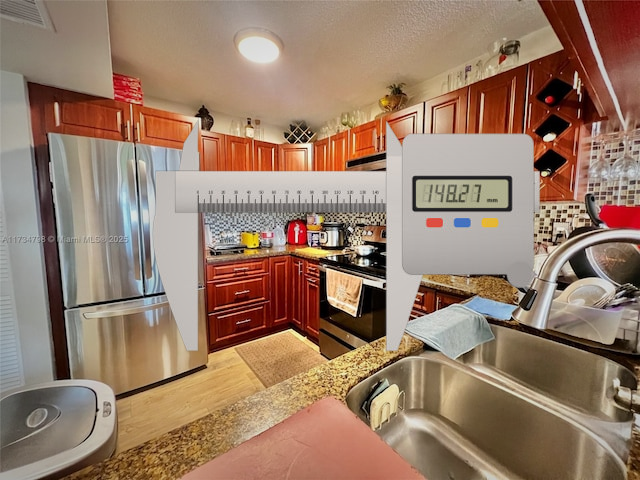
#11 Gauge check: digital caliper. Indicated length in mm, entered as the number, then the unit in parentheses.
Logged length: 148.27 (mm)
